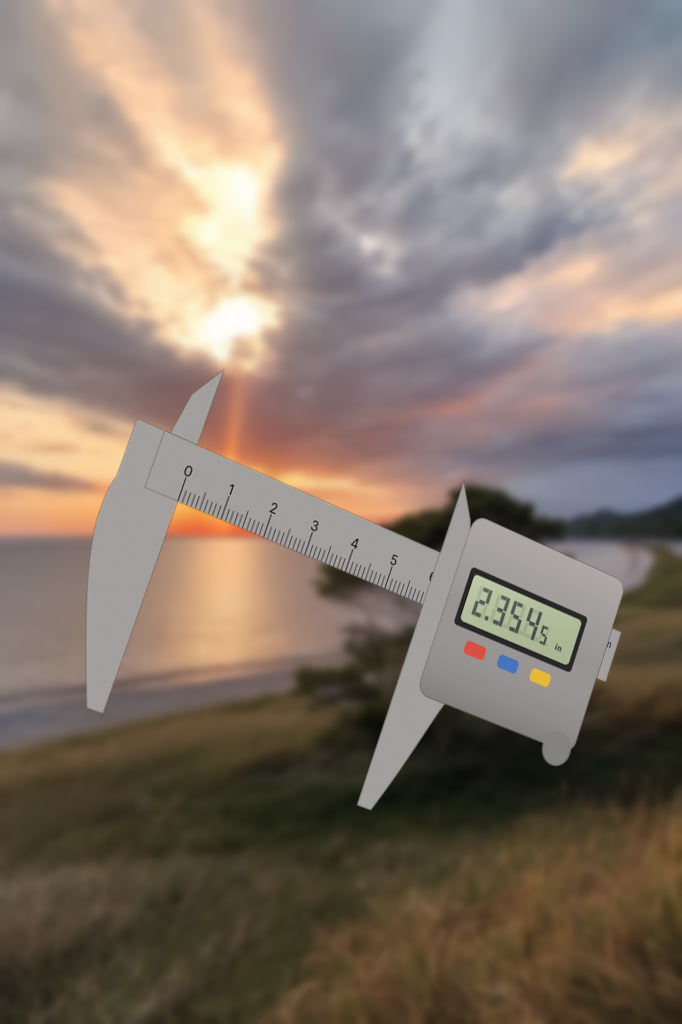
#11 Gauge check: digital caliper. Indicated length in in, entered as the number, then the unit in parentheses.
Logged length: 2.3545 (in)
